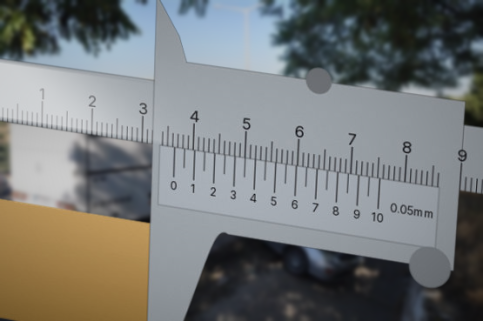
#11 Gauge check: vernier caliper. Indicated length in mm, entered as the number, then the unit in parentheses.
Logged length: 36.4 (mm)
